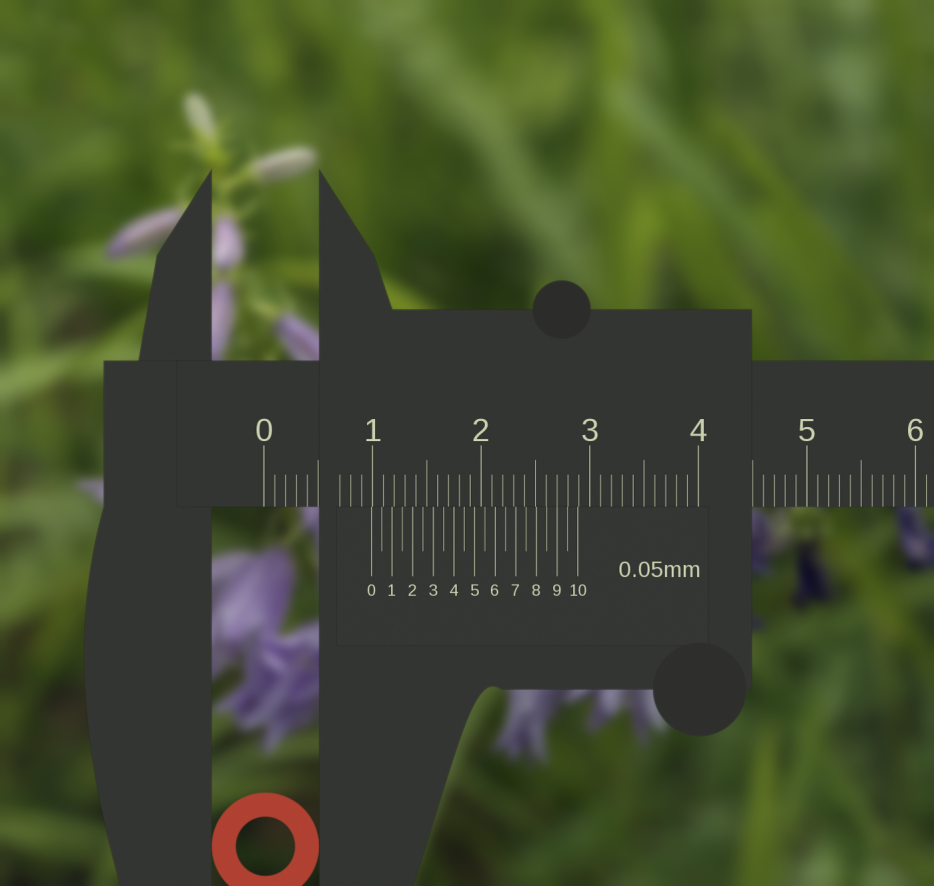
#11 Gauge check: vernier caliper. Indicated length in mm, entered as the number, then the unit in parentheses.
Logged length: 9.9 (mm)
